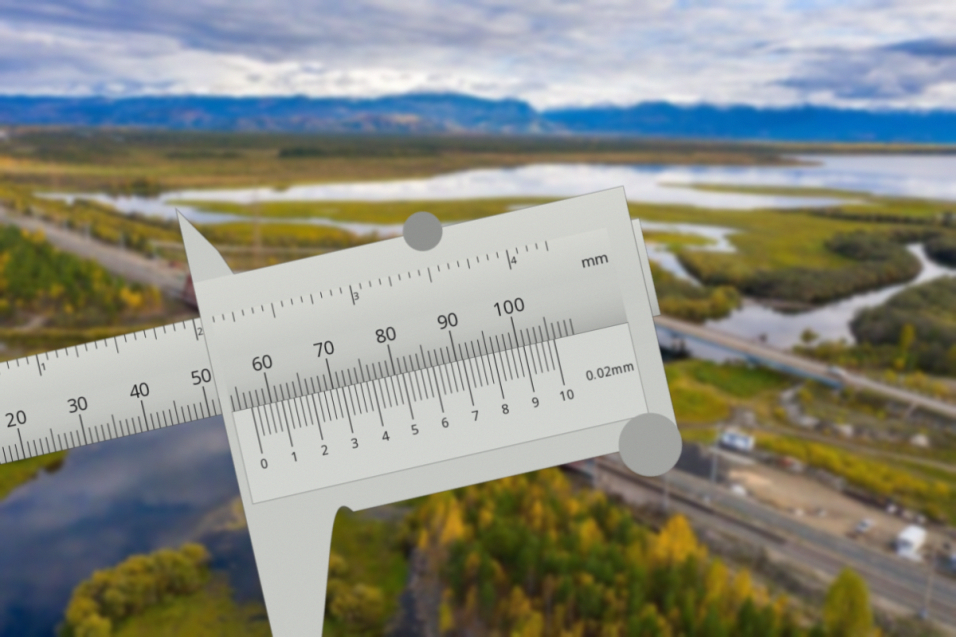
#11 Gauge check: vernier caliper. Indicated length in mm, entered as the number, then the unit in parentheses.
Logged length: 56.8 (mm)
